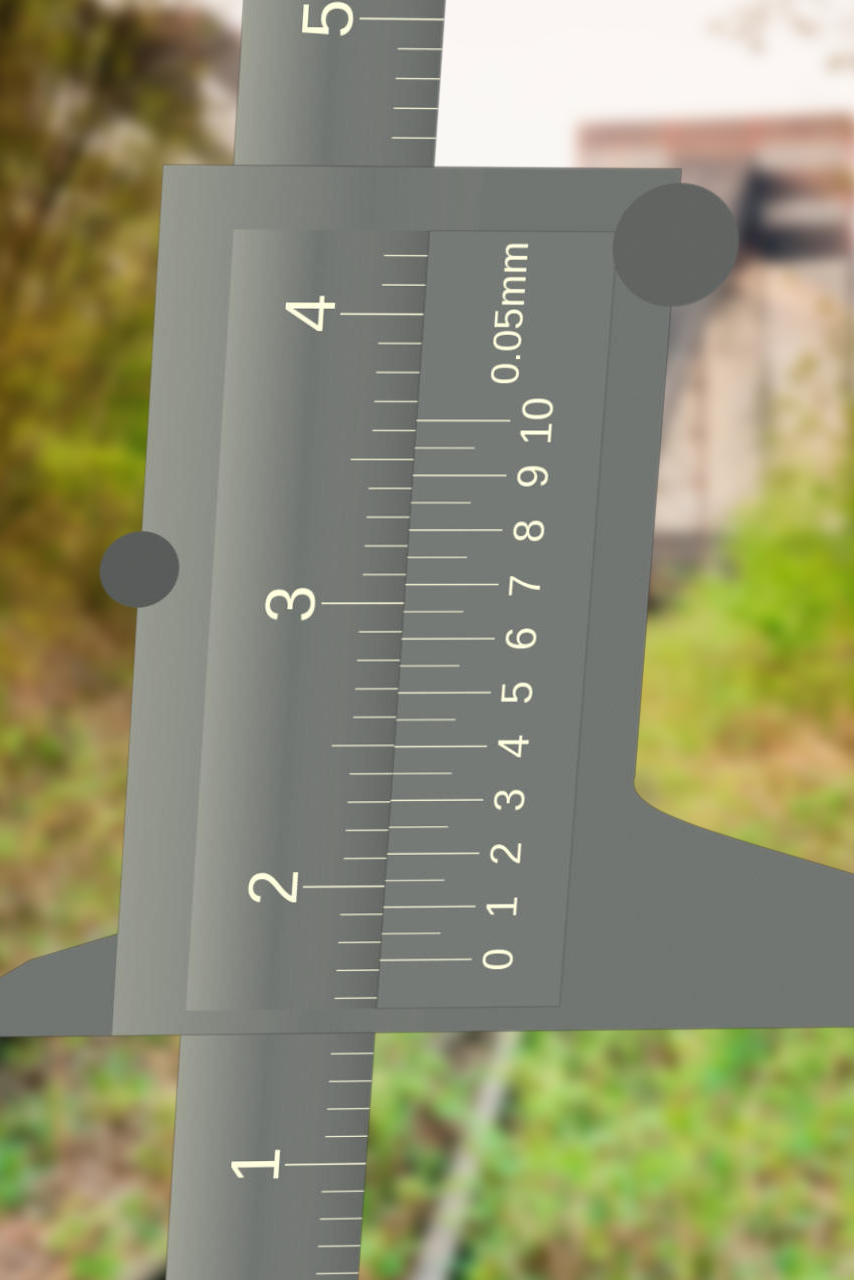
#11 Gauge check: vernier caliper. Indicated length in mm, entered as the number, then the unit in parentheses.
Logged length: 17.35 (mm)
